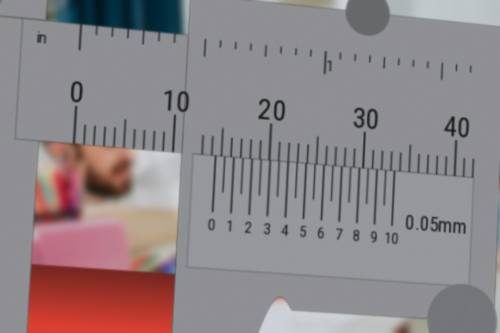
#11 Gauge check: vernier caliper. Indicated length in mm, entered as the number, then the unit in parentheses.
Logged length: 14.4 (mm)
